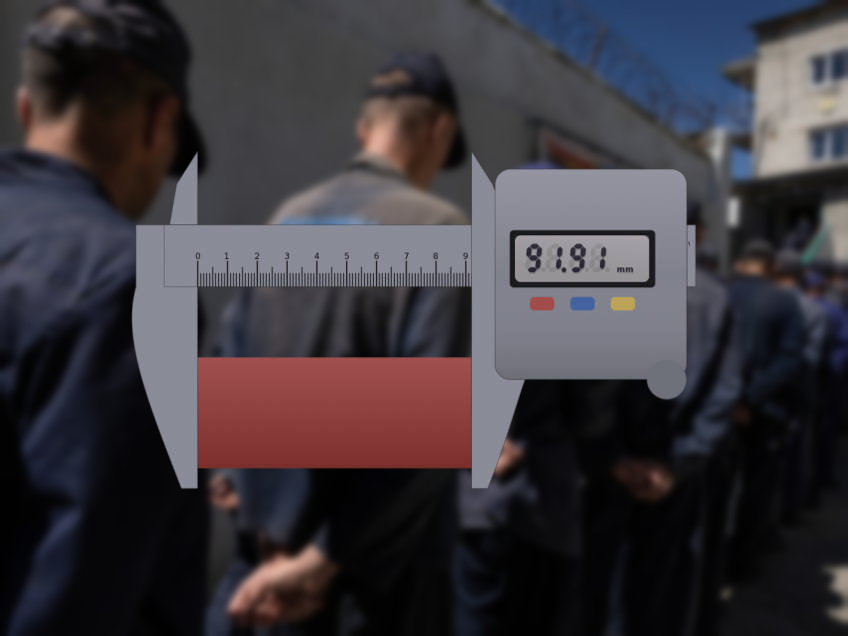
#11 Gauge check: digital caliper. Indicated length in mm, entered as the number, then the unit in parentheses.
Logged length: 91.91 (mm)
